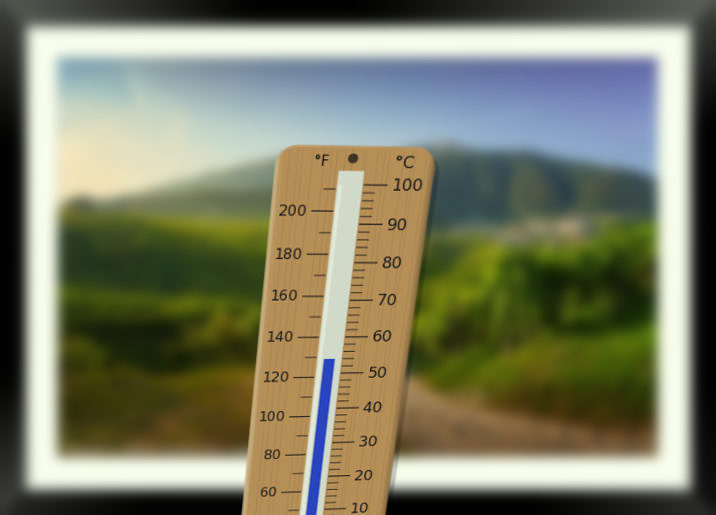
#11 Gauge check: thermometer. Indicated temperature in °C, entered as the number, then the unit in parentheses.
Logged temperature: 54 (°C)
